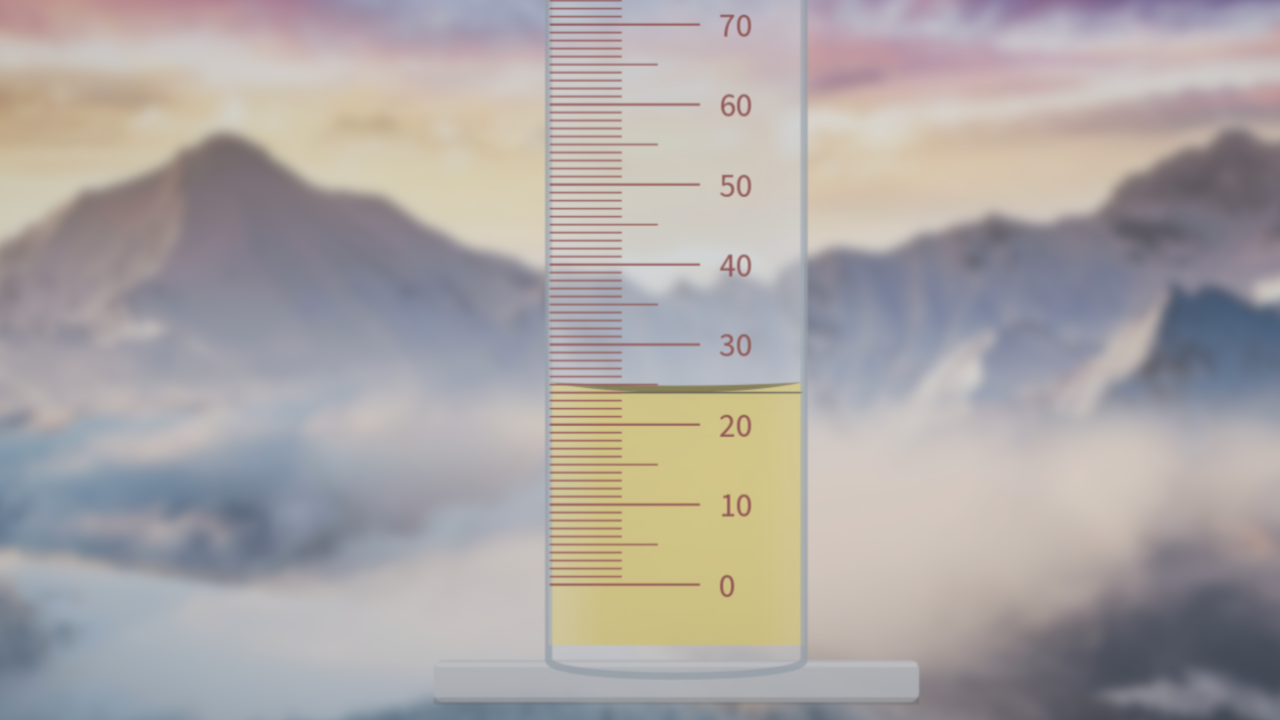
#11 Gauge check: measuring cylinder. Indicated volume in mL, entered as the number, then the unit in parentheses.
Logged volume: 24 (mL)
